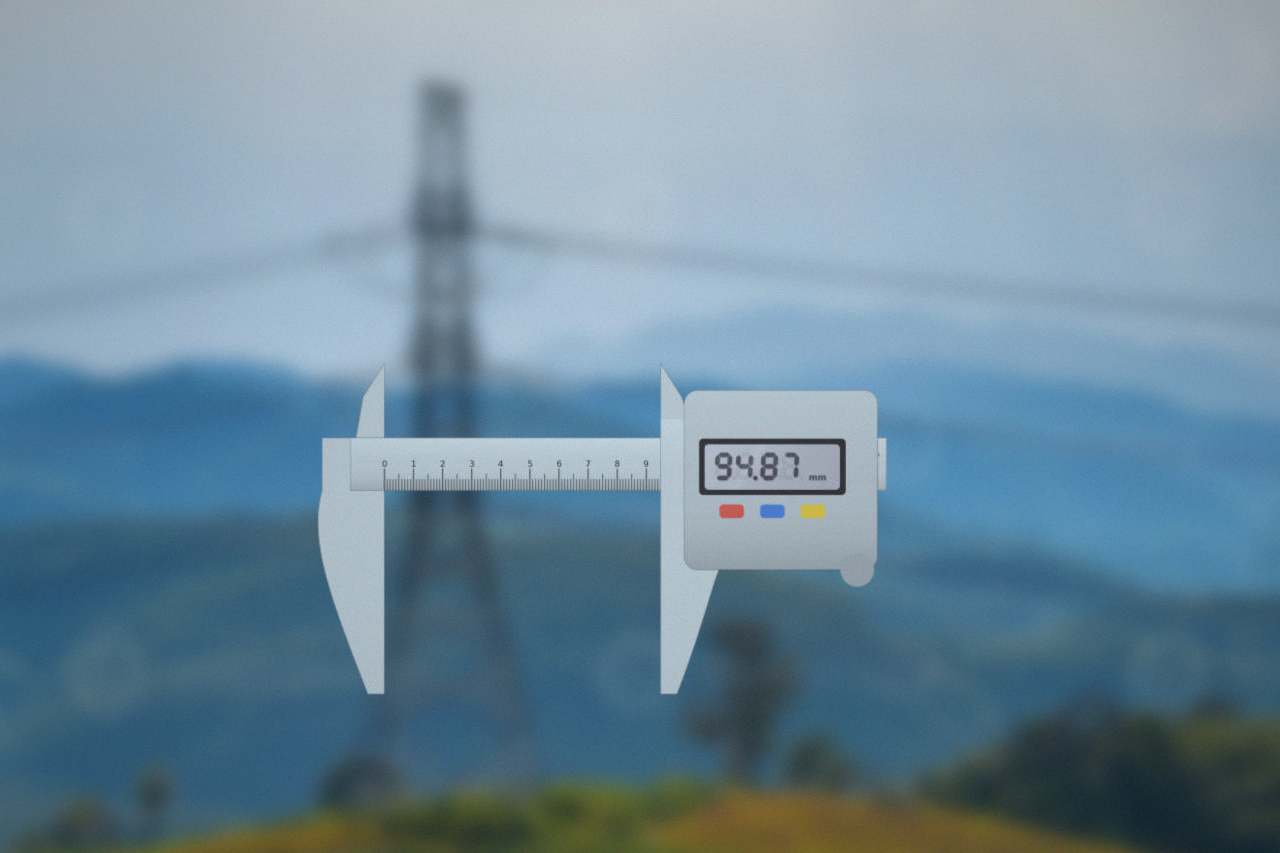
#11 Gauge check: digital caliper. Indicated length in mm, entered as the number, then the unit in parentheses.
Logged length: 94.87 (mm)
